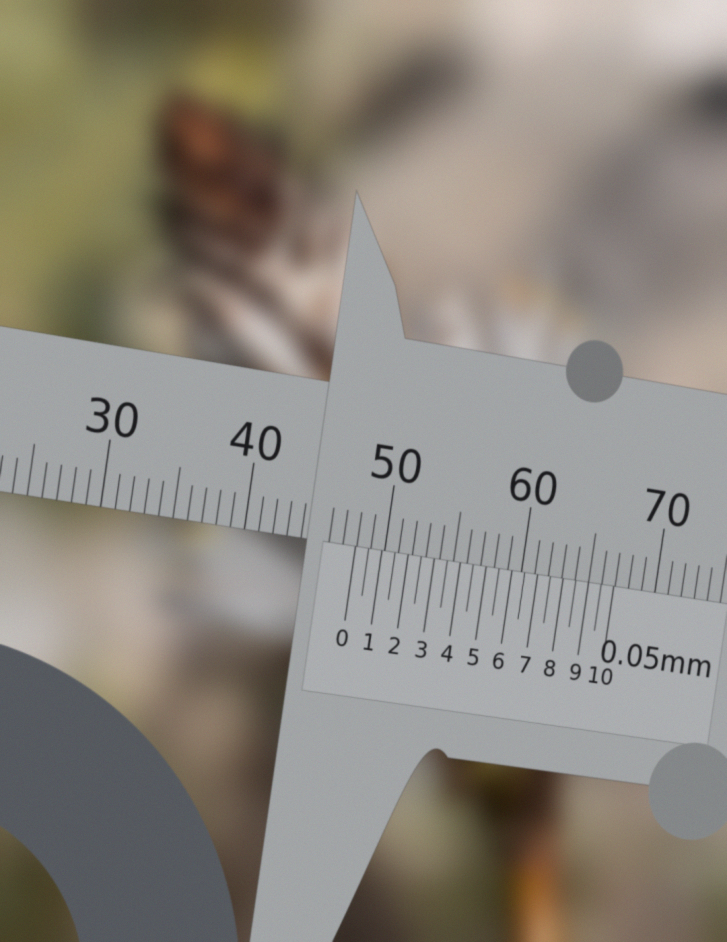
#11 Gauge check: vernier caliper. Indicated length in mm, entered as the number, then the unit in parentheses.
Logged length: 47.9 (mm)
